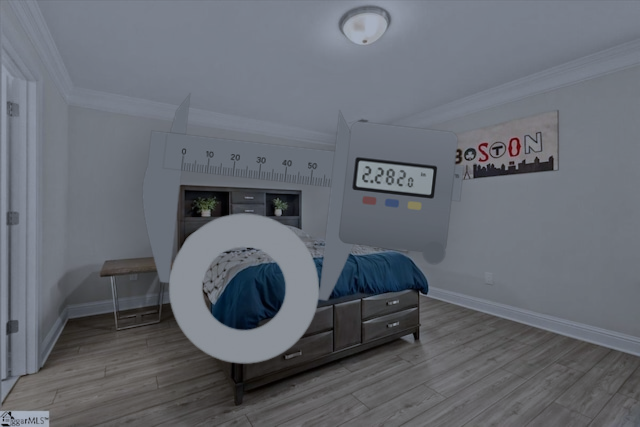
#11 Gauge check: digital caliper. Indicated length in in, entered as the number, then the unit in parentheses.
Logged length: 2.2820 (in)
